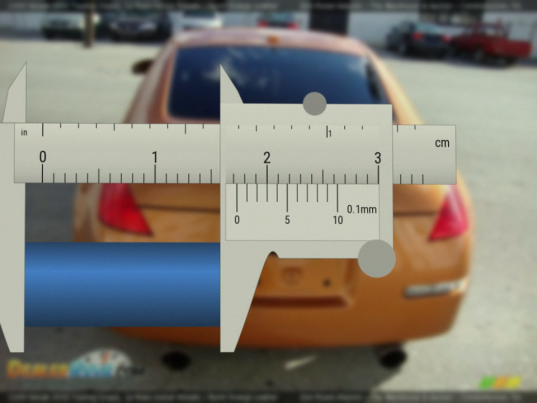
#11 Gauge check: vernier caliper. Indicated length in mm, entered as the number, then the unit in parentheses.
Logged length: 17.3 (mm)
